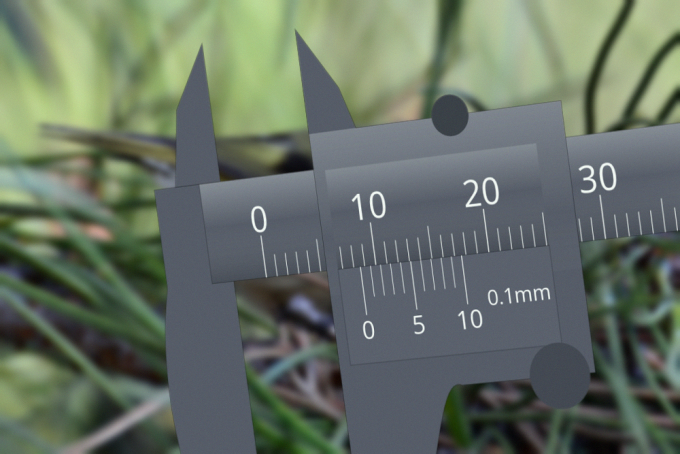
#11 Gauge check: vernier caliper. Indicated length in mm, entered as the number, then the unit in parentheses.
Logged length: 8.6 (mm)
